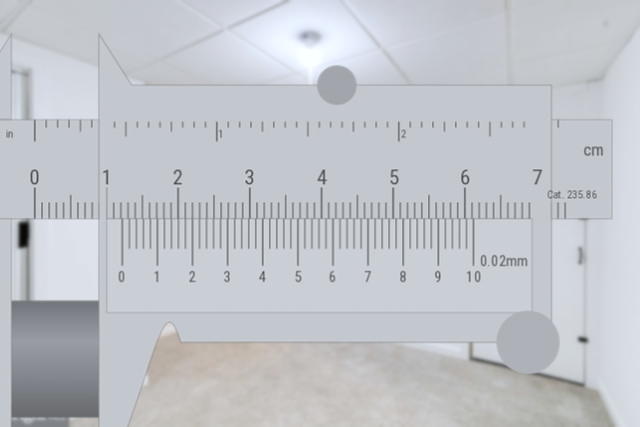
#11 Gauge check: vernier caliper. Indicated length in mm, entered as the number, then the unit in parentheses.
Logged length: 12.2 (mm)
